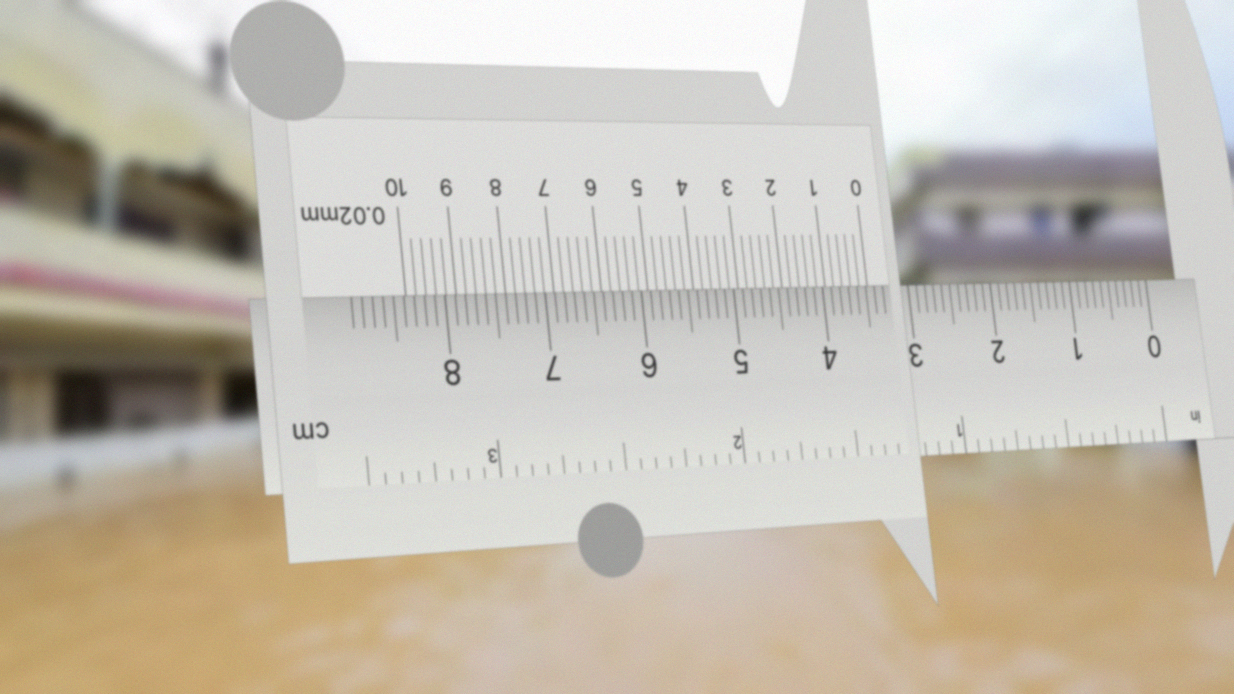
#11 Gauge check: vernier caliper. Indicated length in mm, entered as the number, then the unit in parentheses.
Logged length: 34.8 (mm)
